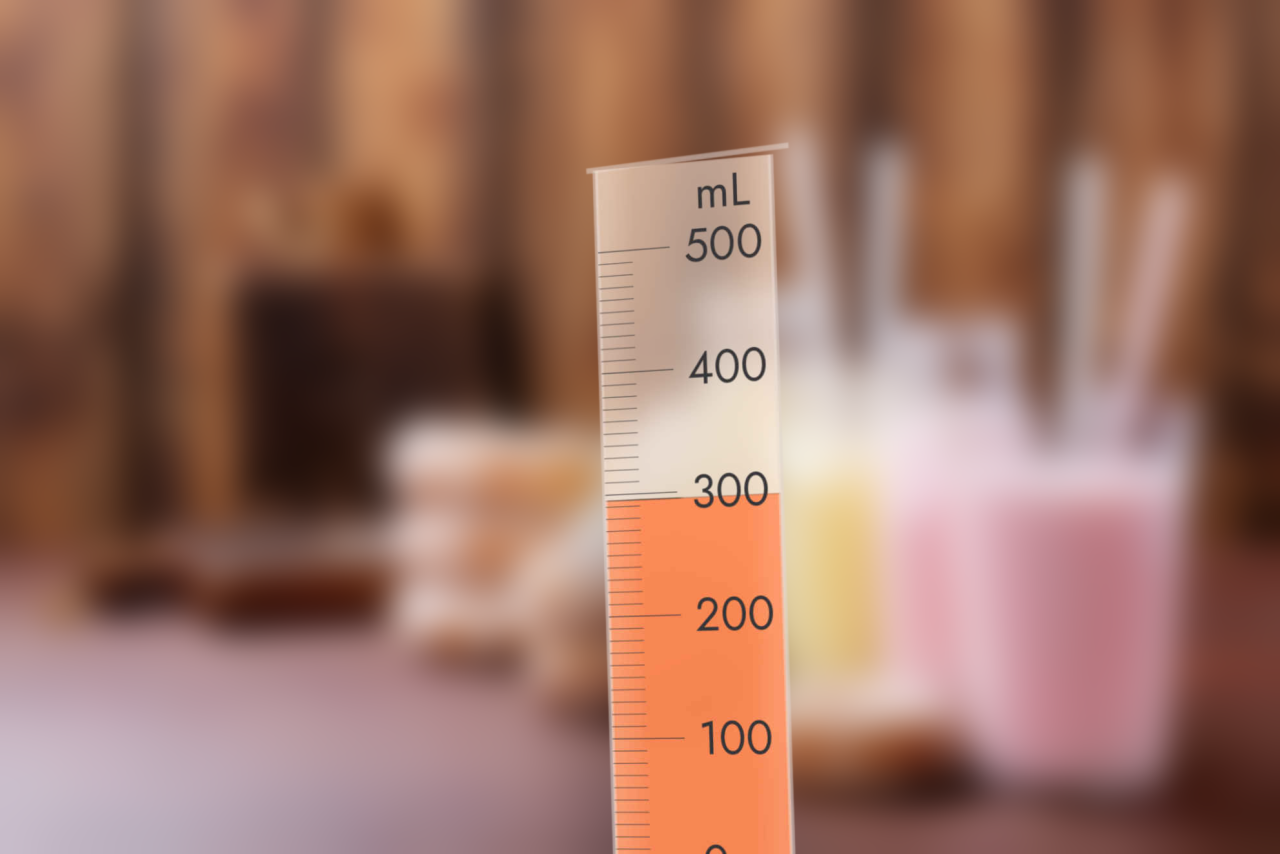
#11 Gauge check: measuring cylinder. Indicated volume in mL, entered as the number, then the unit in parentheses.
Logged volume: 295 (mL)
